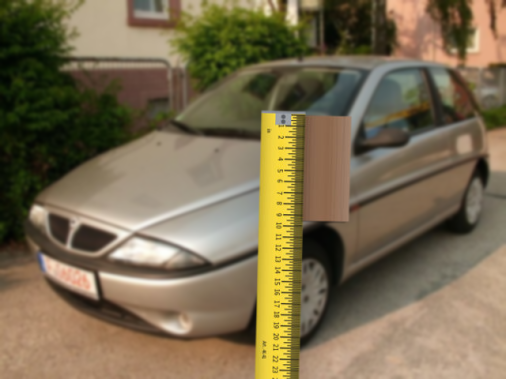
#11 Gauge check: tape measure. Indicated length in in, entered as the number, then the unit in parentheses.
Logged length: 9.5 (in)
